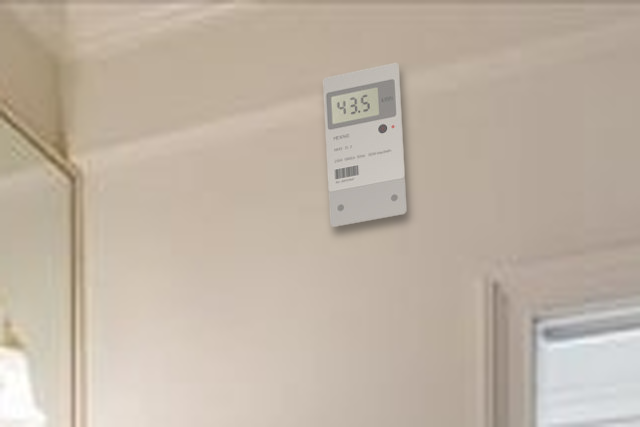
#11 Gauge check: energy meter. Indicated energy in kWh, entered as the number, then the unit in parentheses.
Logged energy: 43.5 (kWh)
